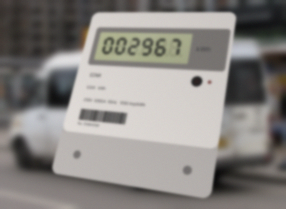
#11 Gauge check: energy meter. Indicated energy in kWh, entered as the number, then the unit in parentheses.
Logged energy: 2967 (kWh)
